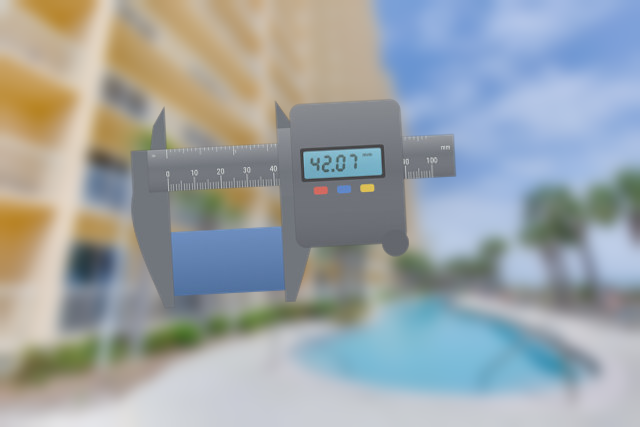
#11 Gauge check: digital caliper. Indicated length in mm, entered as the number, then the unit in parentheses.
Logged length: 42.07 (mm)
